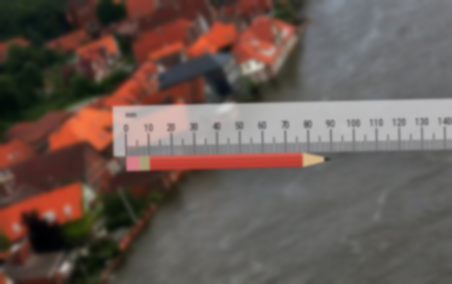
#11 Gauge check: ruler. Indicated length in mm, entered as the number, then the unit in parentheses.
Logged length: 90 (mm)
